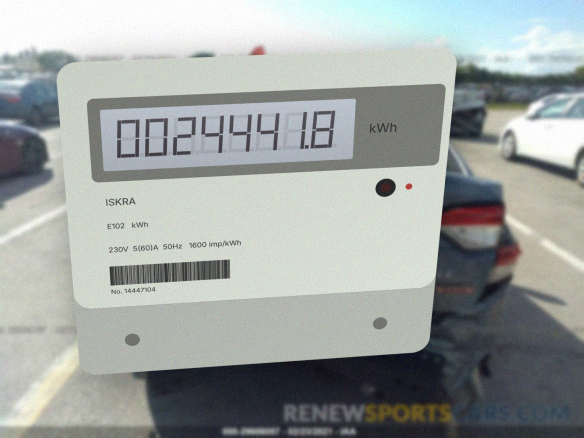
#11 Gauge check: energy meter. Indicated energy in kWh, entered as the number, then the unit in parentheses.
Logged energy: 24441.8 (kWh)
